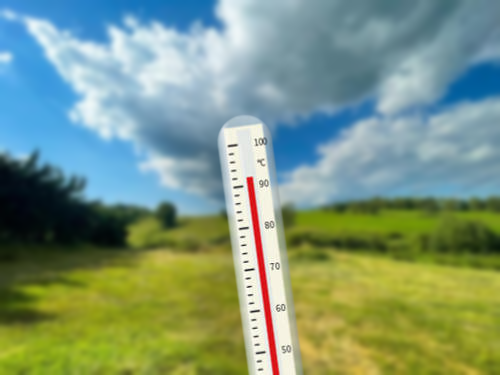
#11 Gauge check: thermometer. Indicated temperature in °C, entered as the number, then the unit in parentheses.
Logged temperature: 92 (°C)
